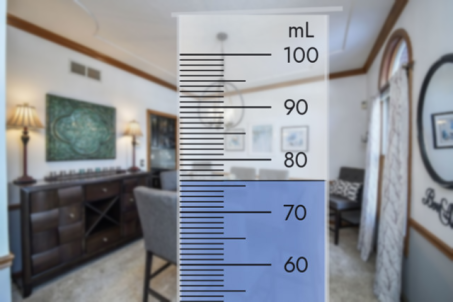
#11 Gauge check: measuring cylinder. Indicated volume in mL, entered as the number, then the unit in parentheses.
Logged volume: 76 (mL)
